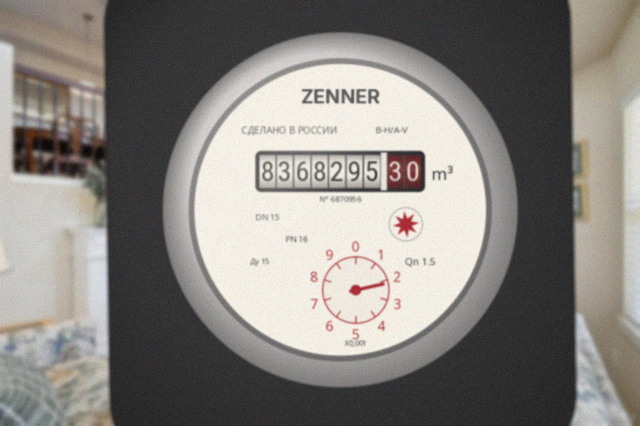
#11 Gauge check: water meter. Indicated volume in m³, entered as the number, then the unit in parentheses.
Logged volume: 8368295.302 (m³)
